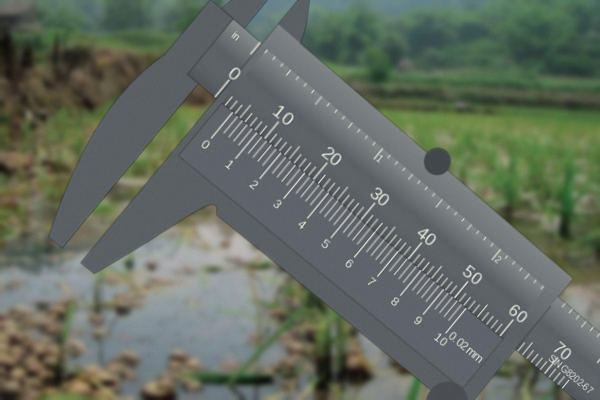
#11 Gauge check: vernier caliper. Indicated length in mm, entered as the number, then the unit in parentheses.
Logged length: 3.6 (mm)
